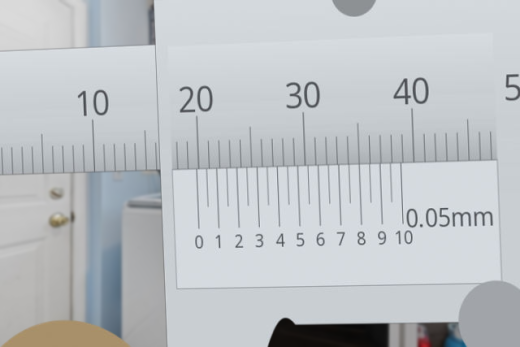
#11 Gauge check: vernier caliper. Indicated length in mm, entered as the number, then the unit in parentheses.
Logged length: 19.8 (mm)
